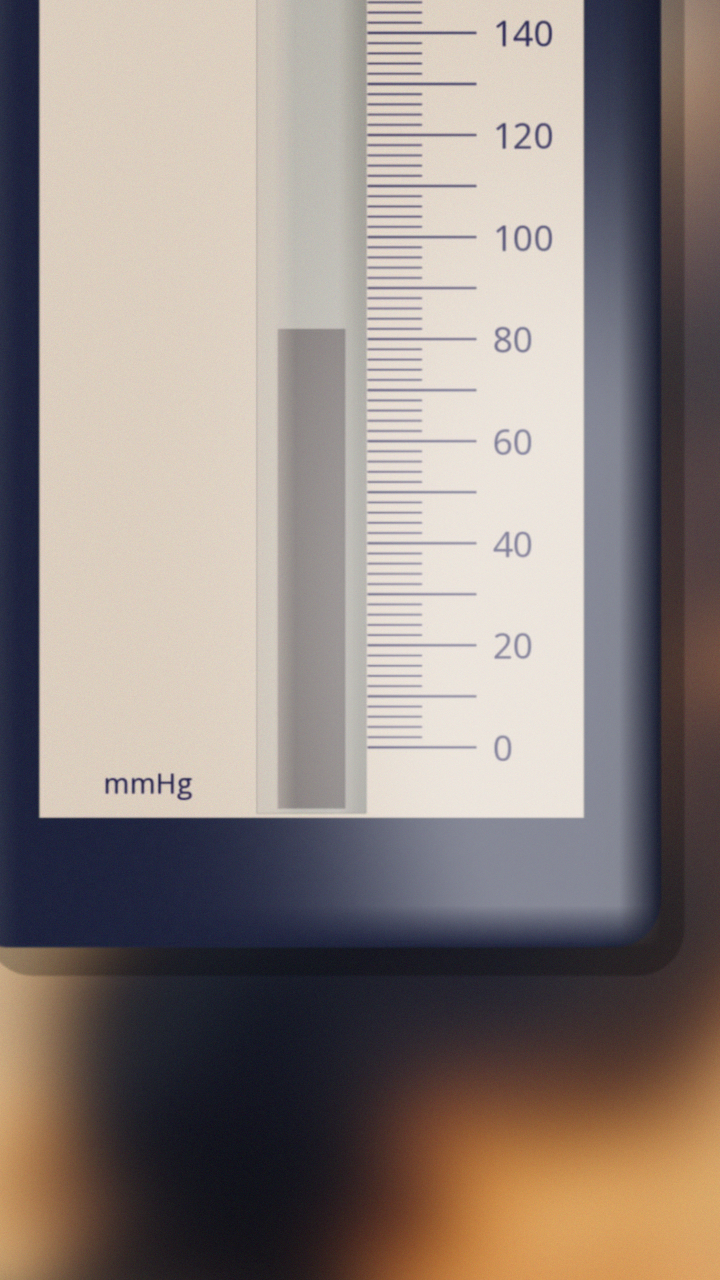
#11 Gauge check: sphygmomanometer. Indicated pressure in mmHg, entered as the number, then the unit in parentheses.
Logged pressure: 82 (mmHg)
